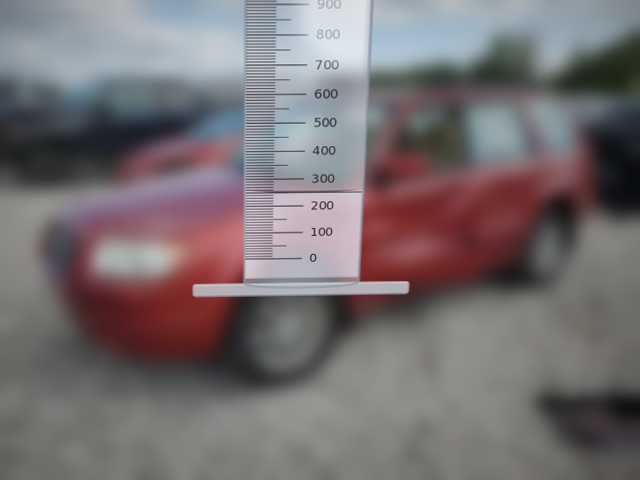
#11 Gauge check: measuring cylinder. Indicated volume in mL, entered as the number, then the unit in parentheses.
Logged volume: 250 (mL)
